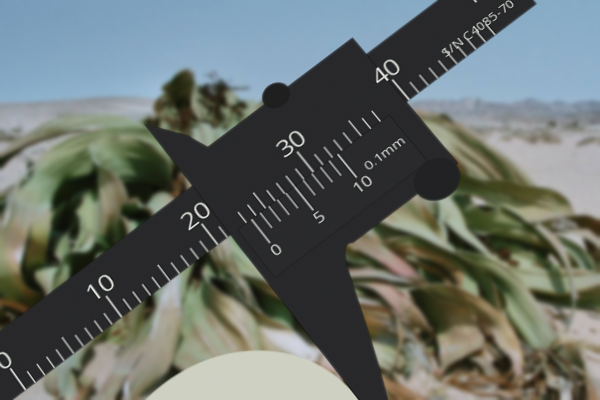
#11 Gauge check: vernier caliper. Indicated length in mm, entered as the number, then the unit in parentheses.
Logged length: 23.5 (mm)
